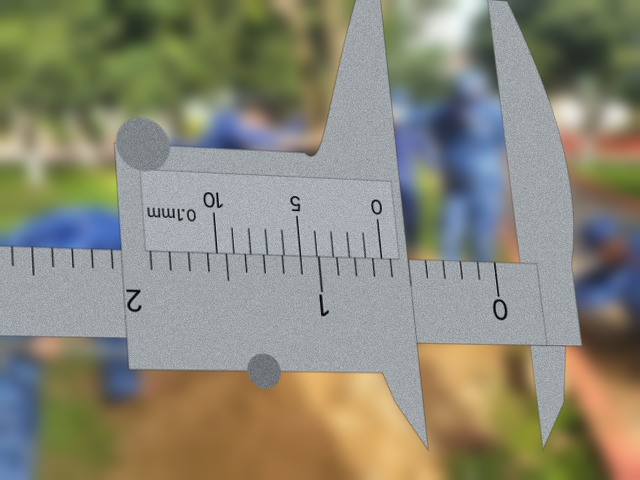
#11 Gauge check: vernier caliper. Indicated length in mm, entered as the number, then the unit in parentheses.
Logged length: 6.5 (mm)
